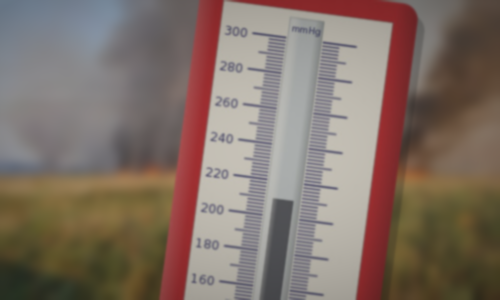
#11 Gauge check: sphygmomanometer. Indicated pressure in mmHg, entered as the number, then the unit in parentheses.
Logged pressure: 210 (mmHg)
